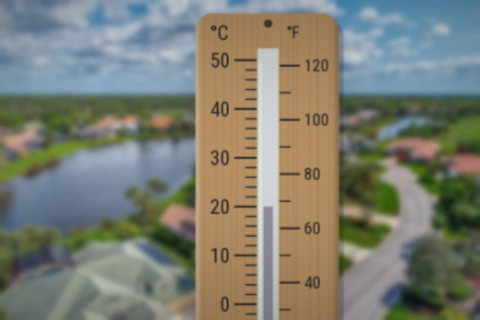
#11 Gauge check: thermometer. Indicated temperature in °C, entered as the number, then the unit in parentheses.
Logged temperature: 20 (°C)
